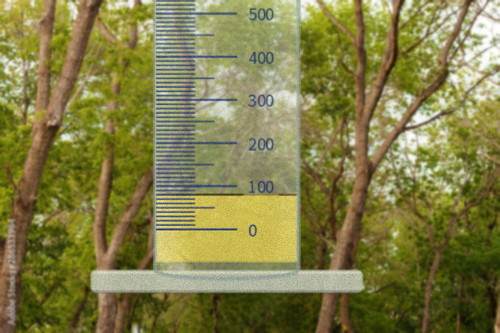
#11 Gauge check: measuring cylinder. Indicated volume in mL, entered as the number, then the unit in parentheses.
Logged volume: 80 (mL)
